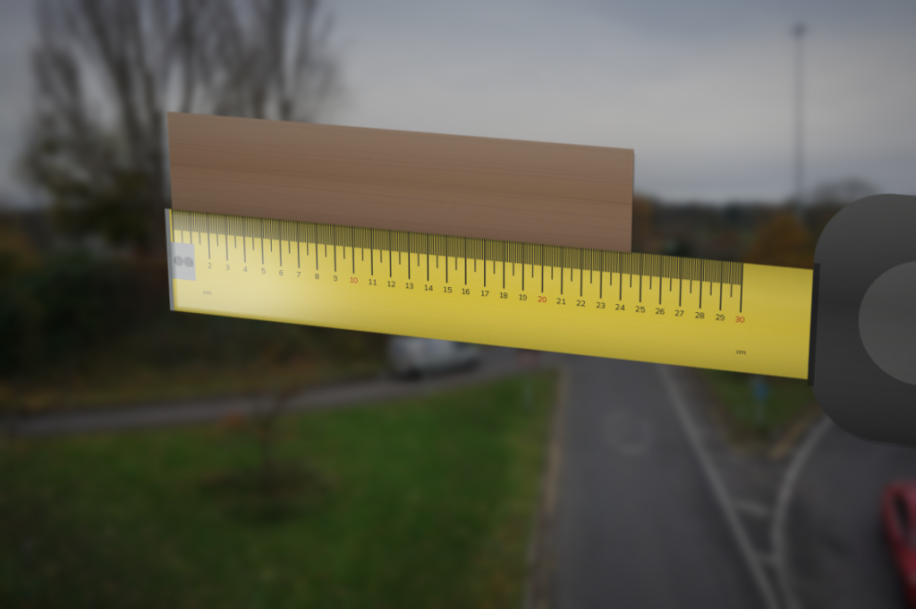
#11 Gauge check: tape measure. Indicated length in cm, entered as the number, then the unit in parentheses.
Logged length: 24.5 (cm)
